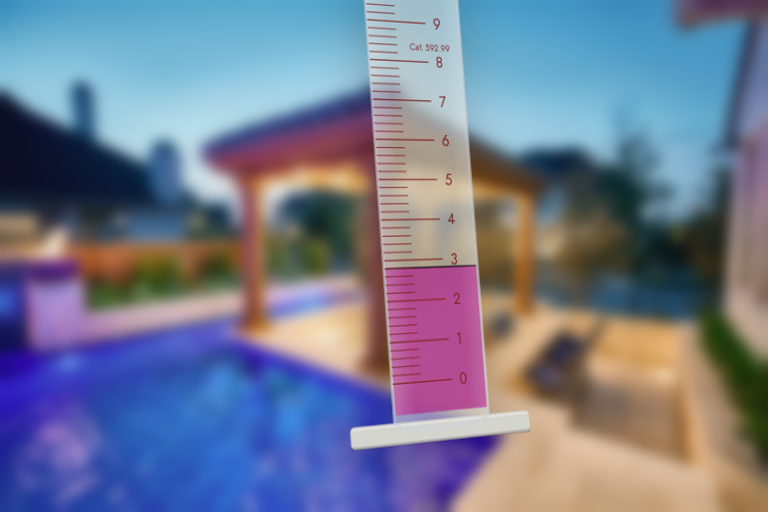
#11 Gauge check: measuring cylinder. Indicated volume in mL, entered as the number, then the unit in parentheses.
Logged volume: 2.8 (mL)
